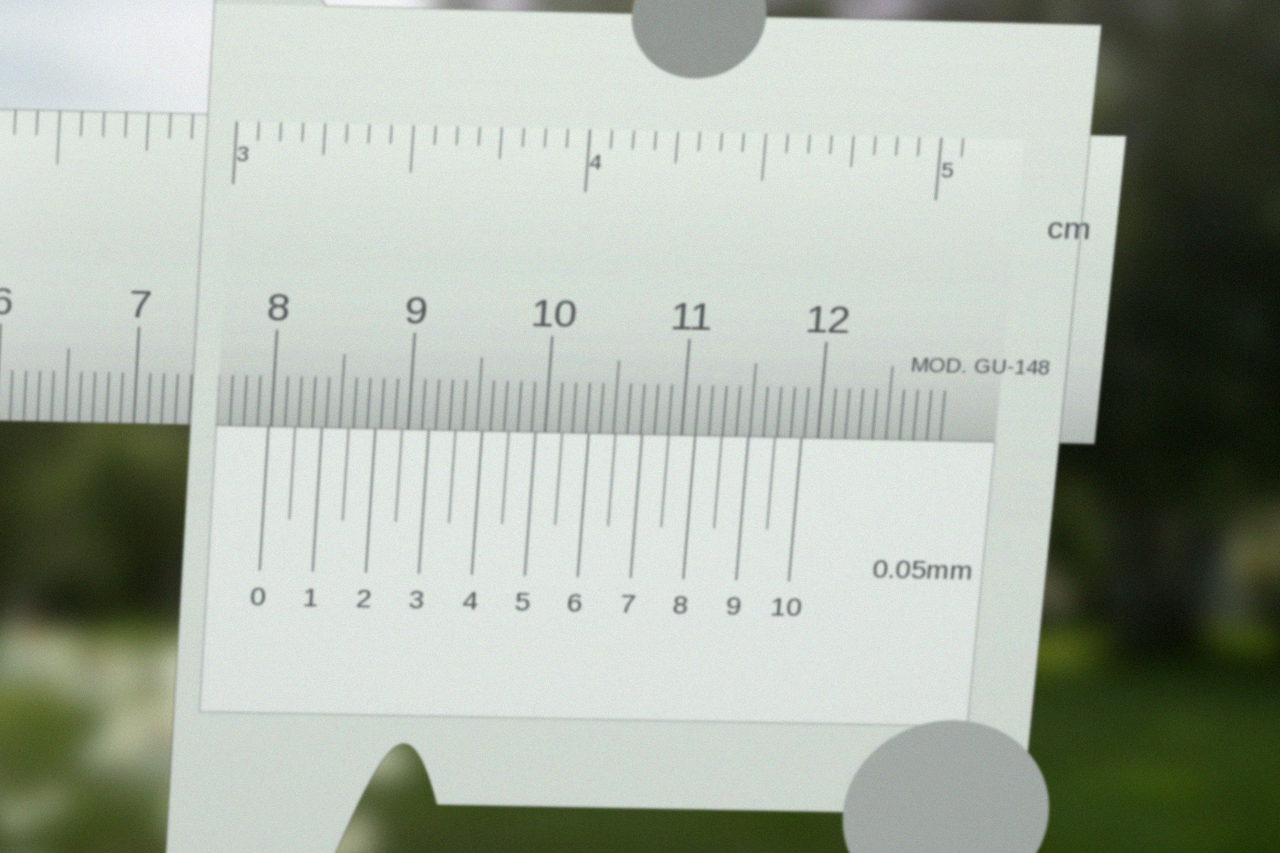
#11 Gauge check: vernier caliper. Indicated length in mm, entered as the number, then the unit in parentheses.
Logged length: 79.8 (mm)
